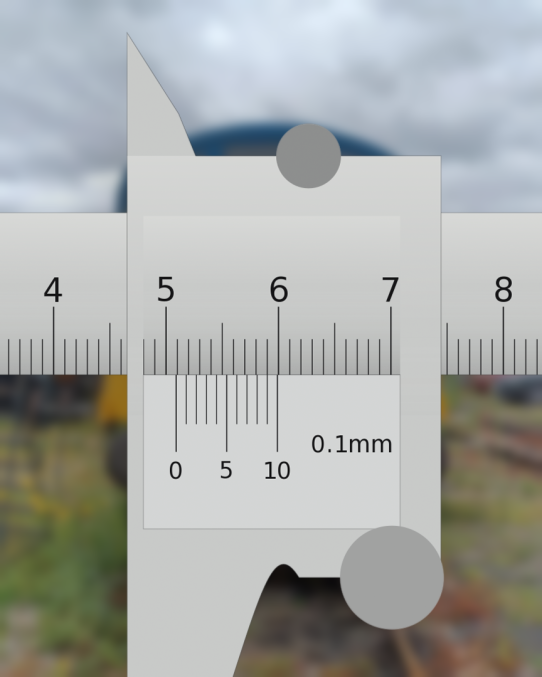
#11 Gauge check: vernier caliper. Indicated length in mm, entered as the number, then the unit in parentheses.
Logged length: 50.9 (mm)
